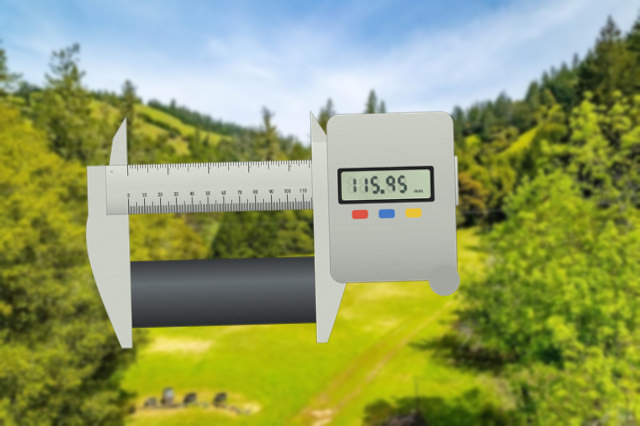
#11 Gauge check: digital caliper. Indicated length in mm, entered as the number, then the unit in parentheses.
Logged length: 115.95 (mm)
